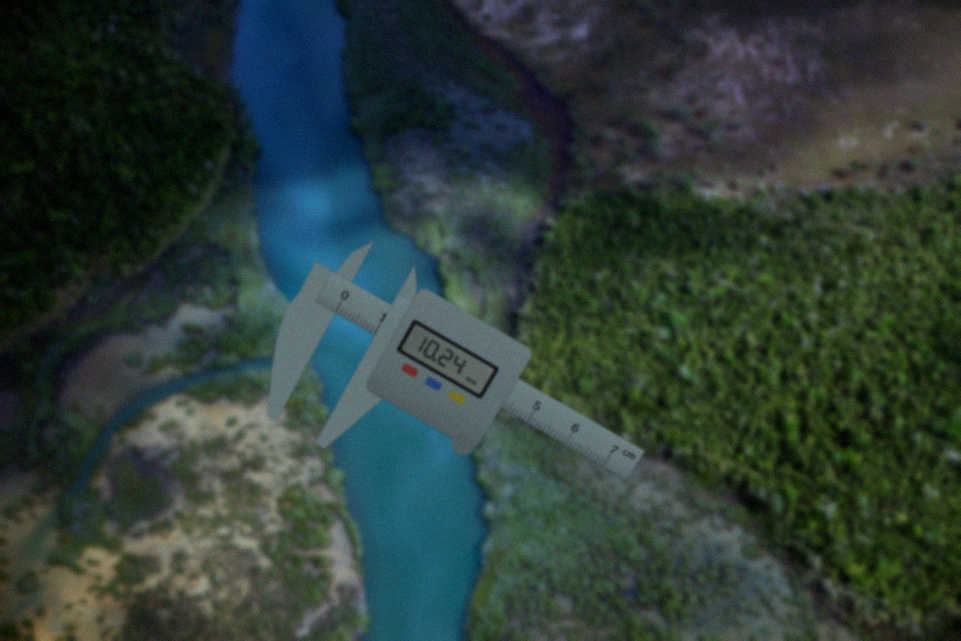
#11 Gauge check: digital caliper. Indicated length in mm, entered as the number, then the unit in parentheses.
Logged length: 10.24 (mm)
